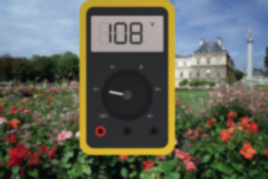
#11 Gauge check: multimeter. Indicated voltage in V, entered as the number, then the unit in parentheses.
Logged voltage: 108 (V)
